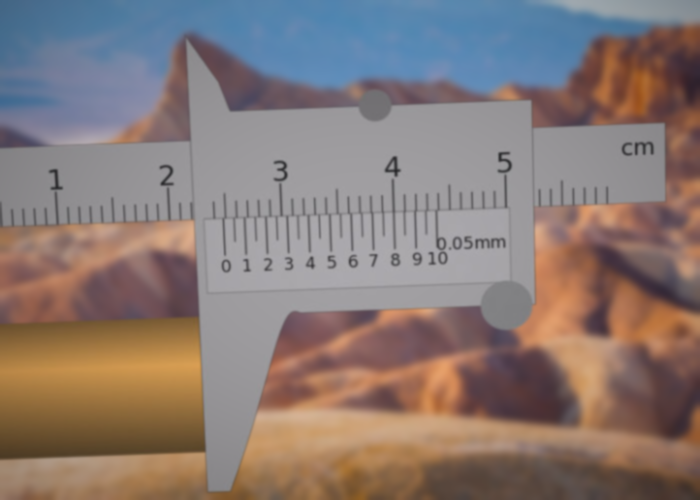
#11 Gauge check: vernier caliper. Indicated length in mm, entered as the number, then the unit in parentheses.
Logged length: 24.8 (mm)
